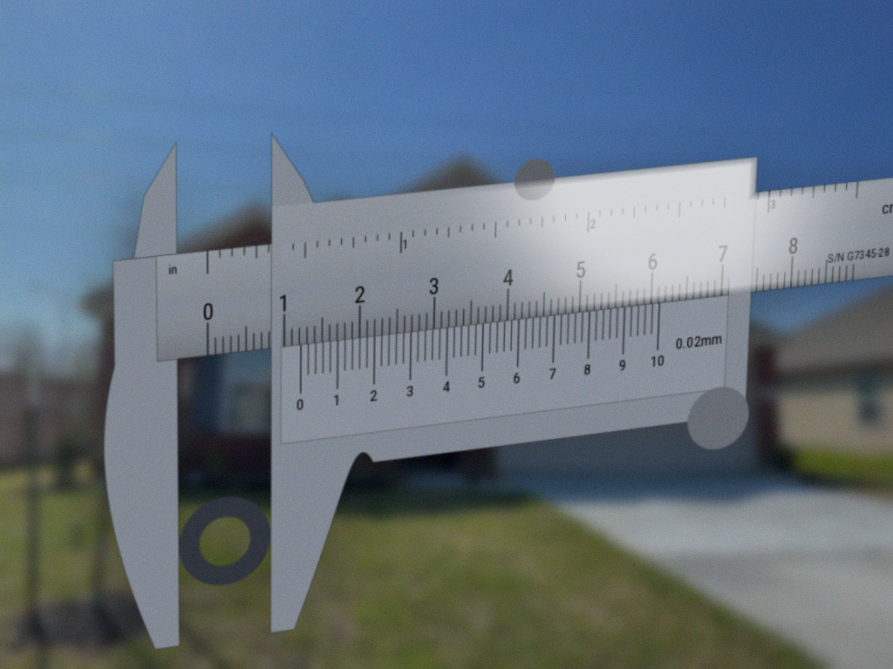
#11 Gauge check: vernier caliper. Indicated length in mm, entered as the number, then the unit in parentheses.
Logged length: 12.2 (mm)
